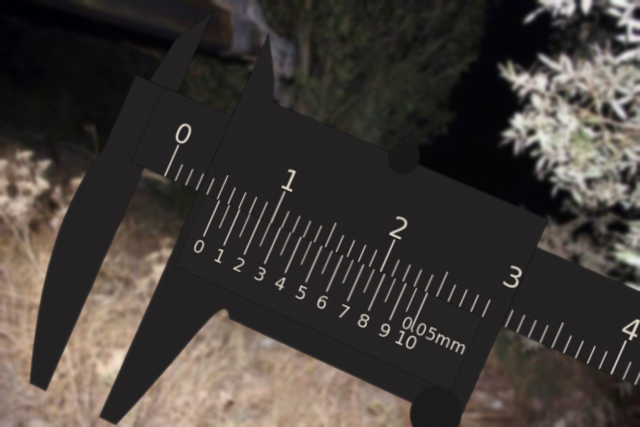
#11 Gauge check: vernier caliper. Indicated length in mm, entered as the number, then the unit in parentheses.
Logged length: 5.2 (mm)
